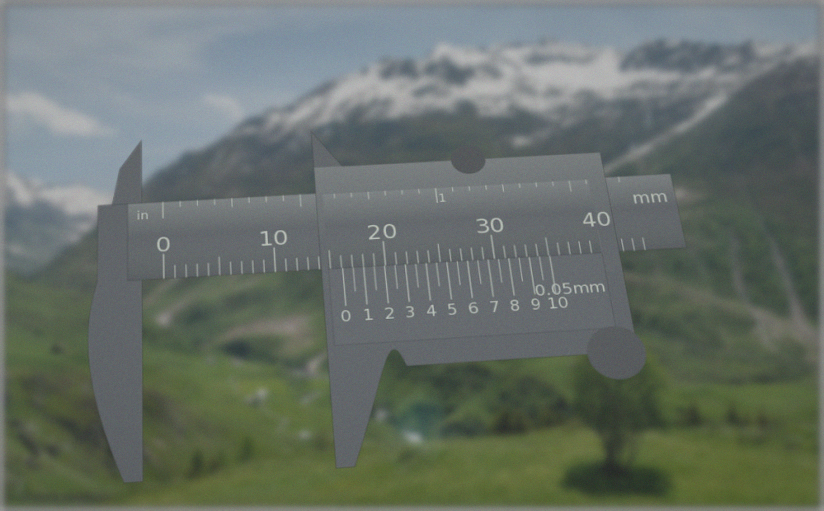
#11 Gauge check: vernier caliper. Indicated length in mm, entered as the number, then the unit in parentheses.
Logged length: 16.1 (mm)
